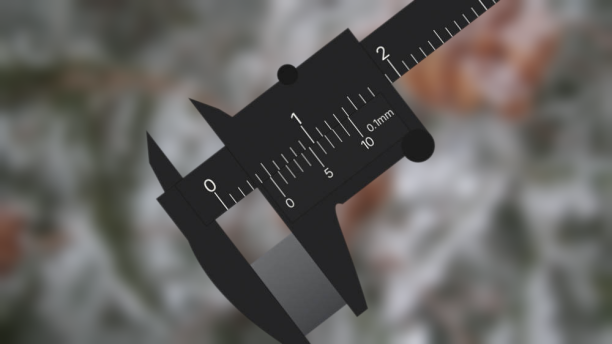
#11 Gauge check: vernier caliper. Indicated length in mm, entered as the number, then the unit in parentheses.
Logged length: 4.9 (mm)
